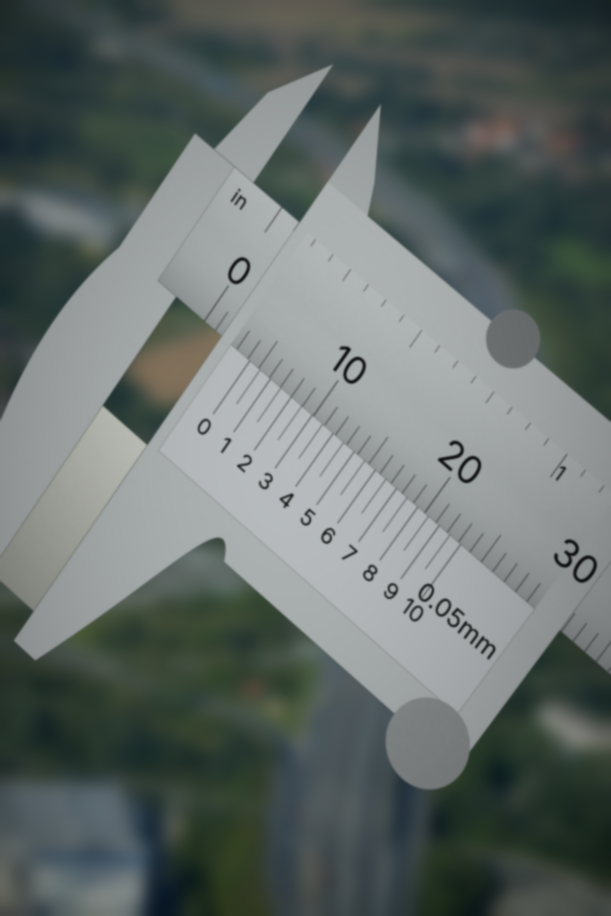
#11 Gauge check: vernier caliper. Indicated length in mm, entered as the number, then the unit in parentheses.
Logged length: 4.2 (mm)
